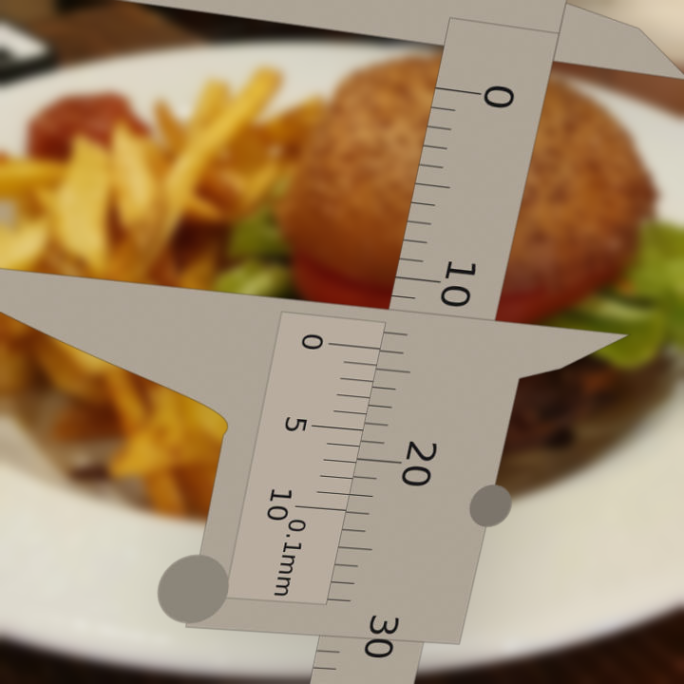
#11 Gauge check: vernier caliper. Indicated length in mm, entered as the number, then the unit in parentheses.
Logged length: 13.9 (mm)
